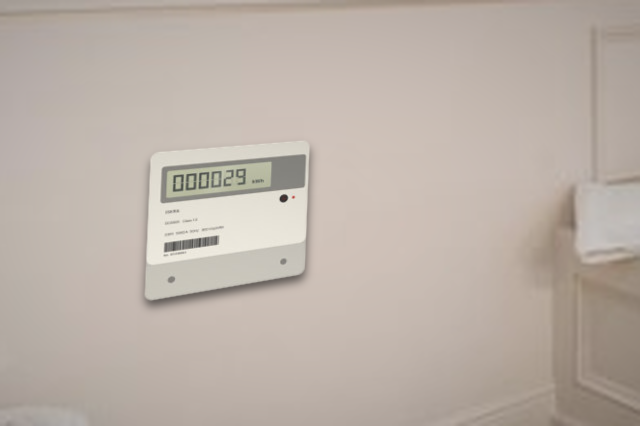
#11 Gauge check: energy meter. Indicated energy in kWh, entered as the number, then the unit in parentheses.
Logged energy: 29 (kWh)
